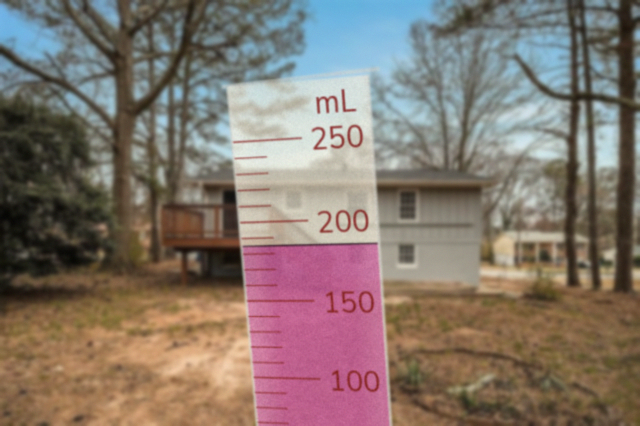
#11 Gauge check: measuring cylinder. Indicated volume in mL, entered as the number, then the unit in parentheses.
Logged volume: 185 (mL)
